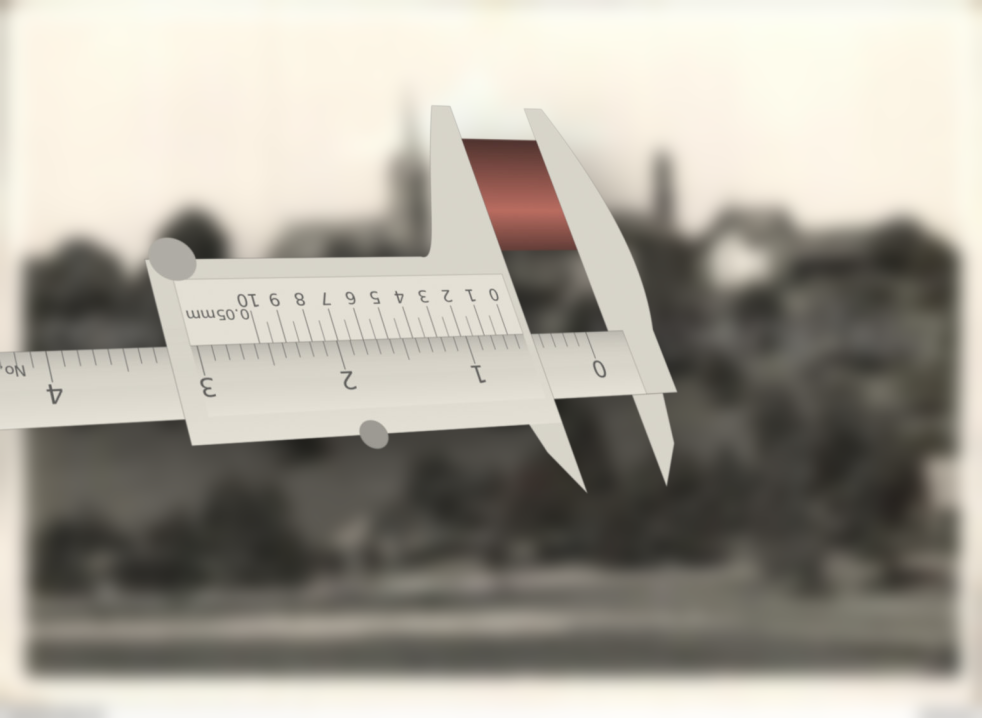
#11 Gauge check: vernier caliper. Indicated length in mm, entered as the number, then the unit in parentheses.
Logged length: 6.6 (mm)
